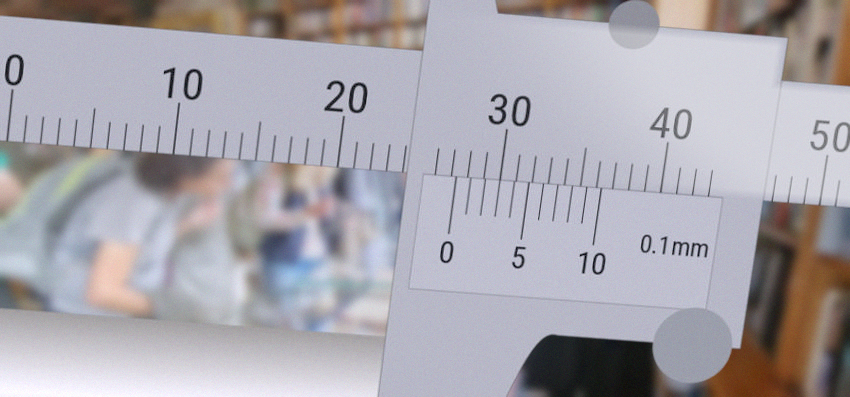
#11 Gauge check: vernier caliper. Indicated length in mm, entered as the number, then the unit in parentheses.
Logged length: 27.3 (mm)
